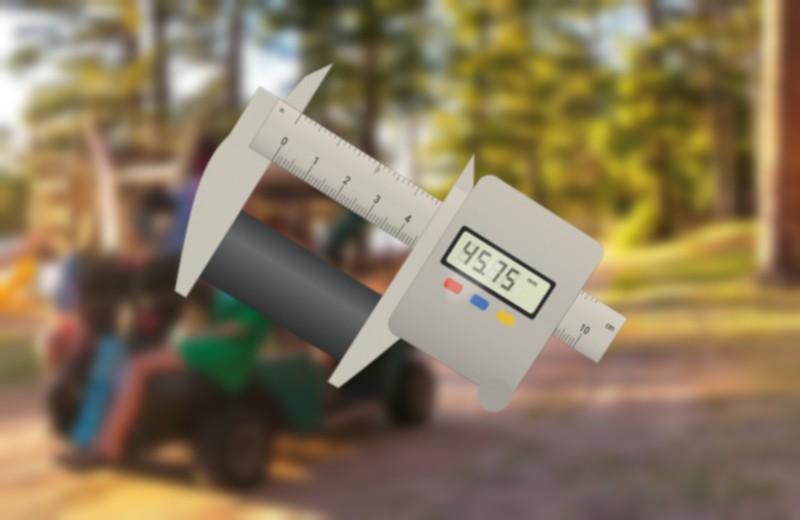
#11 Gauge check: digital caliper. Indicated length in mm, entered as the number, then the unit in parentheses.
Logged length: 45.75 (mm)
